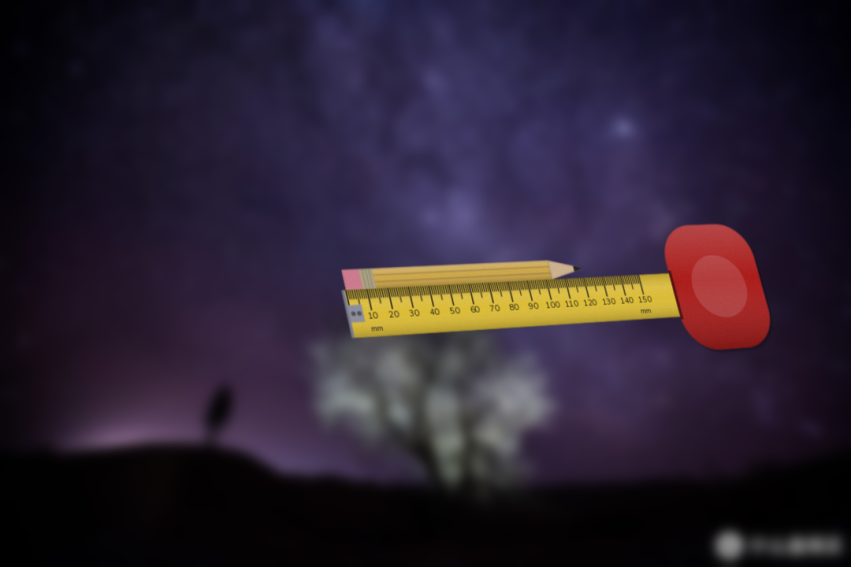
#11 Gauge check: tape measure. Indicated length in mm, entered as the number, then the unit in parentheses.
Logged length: 120 (mm)
